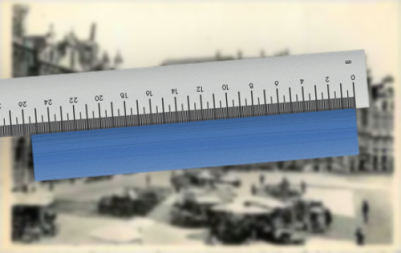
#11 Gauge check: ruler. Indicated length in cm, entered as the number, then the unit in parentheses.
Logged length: 25.5 (cm)
